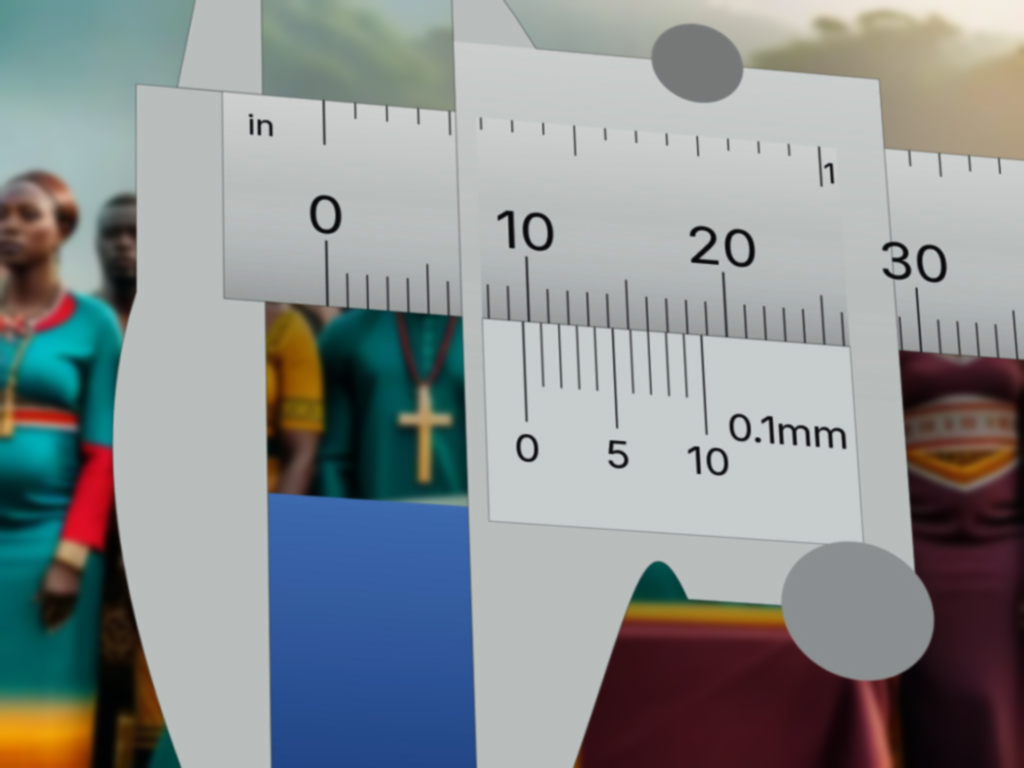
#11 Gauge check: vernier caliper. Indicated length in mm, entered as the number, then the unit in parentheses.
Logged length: 9.7 (mm)
